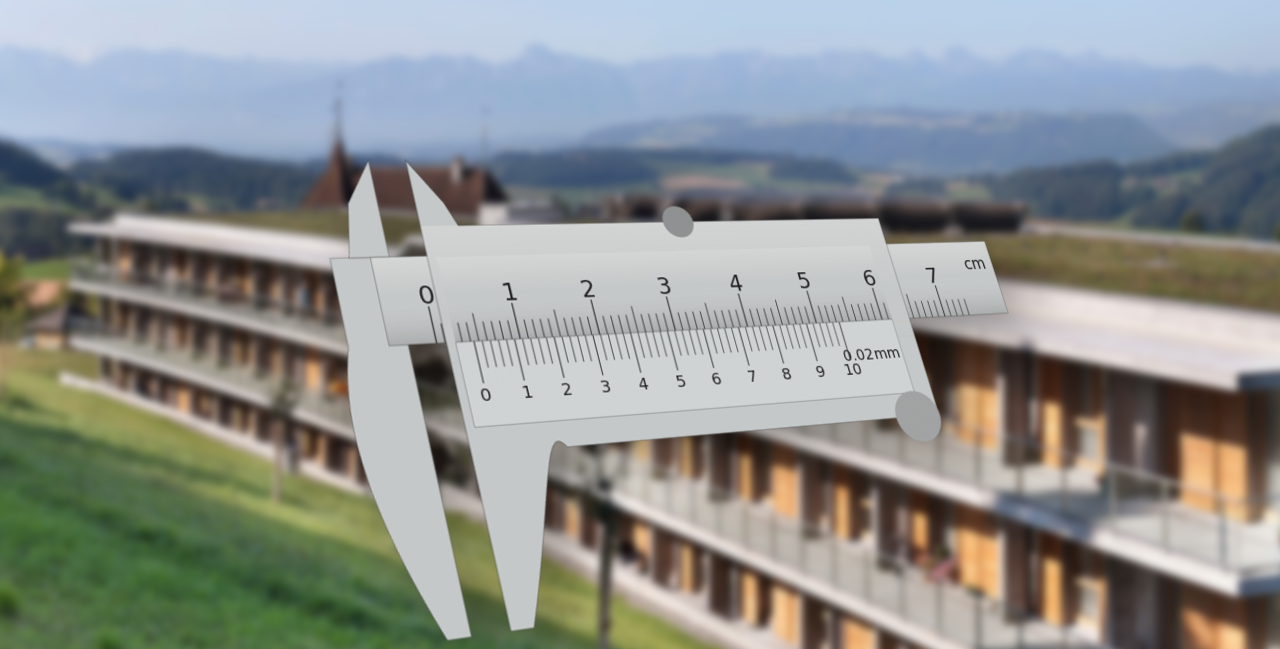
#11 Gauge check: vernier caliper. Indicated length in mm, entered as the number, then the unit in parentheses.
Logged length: 4.4 (mm)
